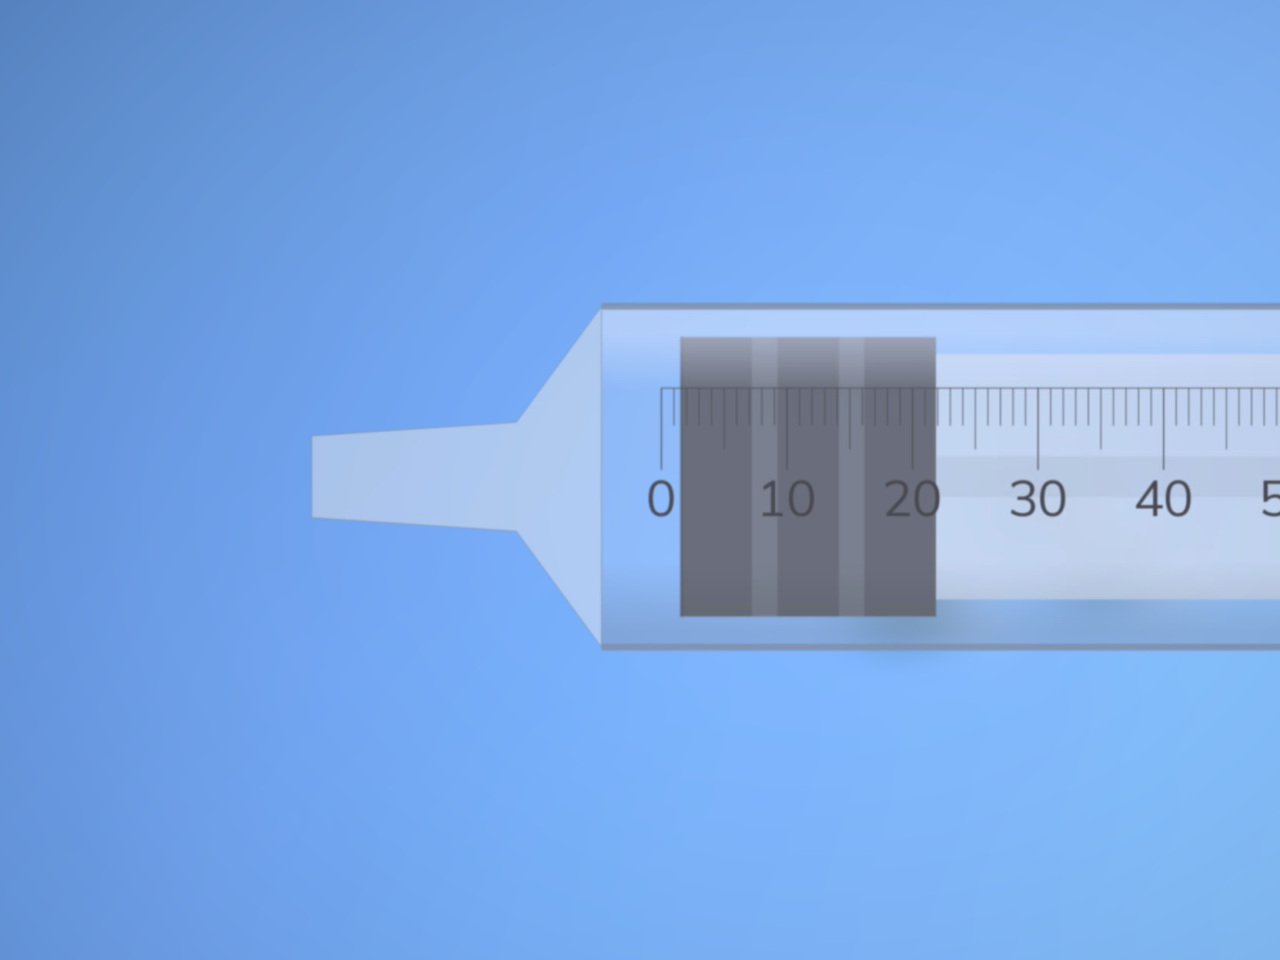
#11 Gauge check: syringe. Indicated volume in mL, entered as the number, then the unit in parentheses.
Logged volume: 1.5 (mL)
